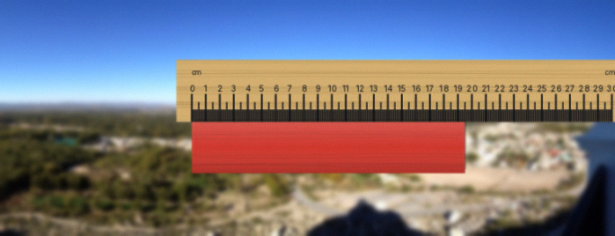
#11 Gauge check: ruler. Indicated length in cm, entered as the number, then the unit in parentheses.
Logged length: 19.5 (cm)
